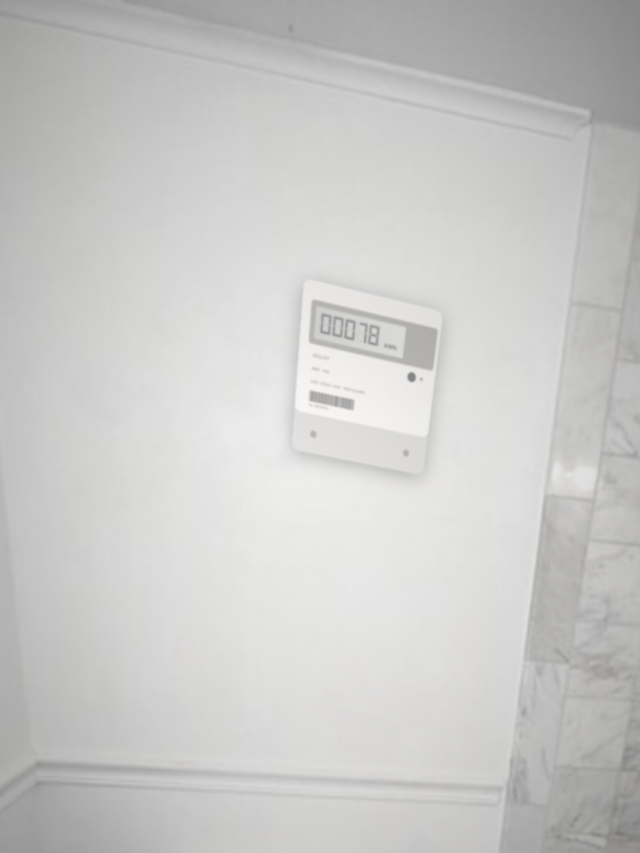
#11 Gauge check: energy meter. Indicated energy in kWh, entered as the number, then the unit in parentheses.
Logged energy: 78 (kWh)
